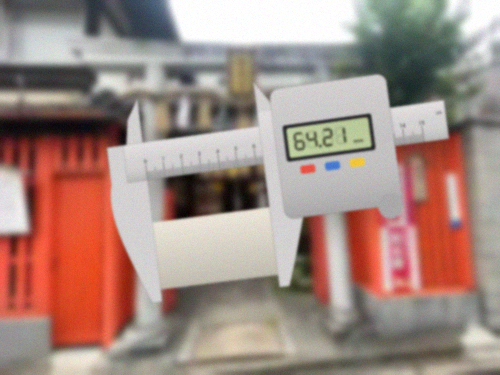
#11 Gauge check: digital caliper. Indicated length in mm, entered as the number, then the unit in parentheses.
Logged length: 64.21 (mm)
